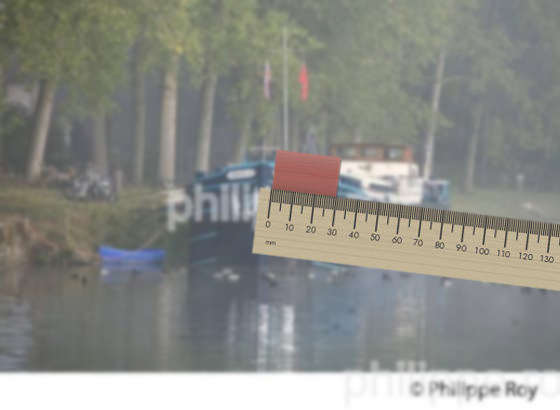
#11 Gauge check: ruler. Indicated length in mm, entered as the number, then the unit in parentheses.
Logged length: 30 (mm)
